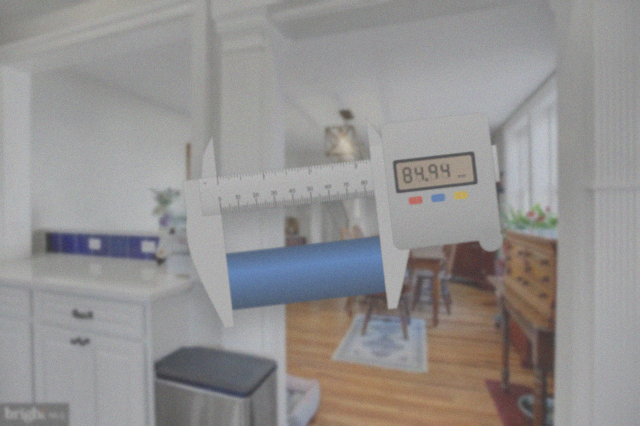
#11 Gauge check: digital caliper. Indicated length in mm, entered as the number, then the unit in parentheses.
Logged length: 84.94 (mm)
